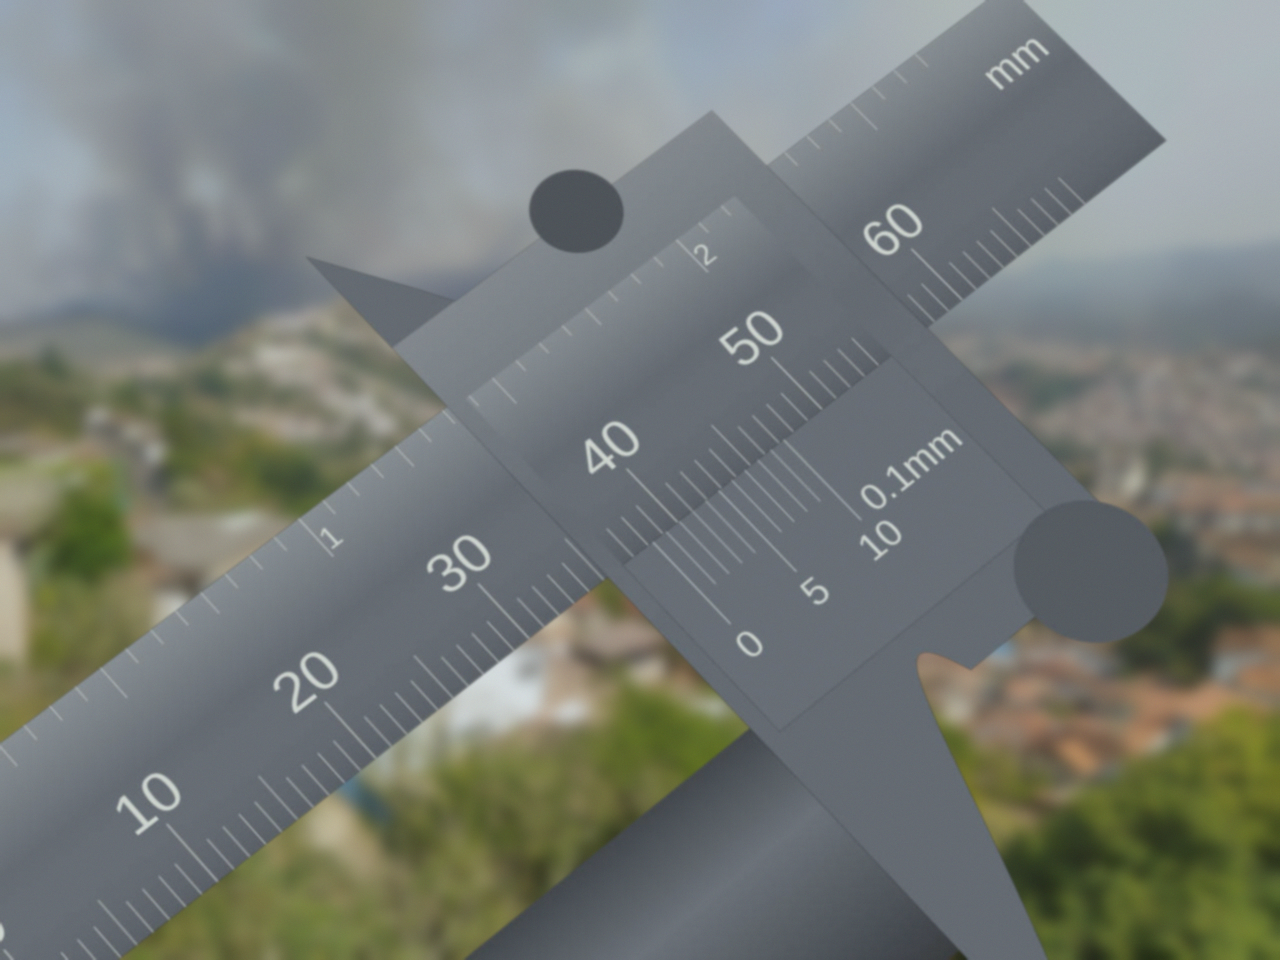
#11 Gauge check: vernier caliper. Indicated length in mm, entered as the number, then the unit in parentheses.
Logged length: 38.3 (mm)
